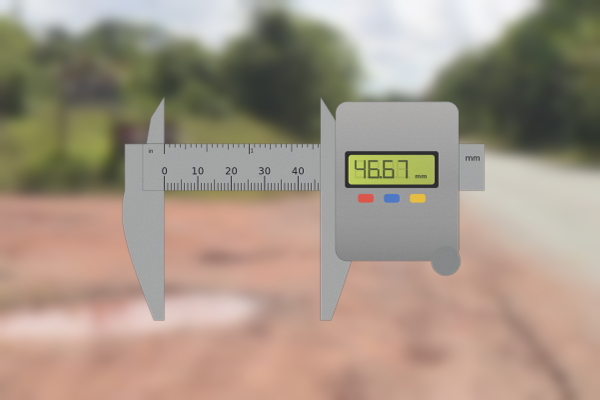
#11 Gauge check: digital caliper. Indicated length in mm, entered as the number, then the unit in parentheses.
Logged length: 46.67 (mm)
